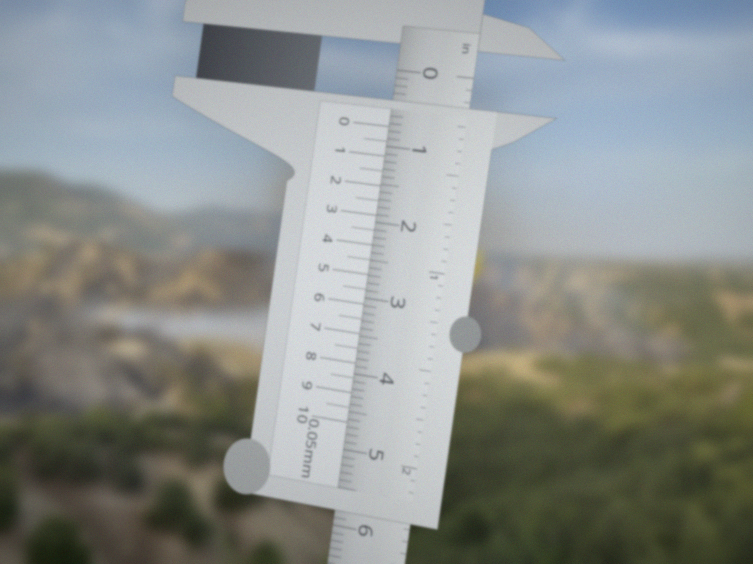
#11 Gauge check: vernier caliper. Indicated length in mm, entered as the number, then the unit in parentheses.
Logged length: 7.4 (mm)
